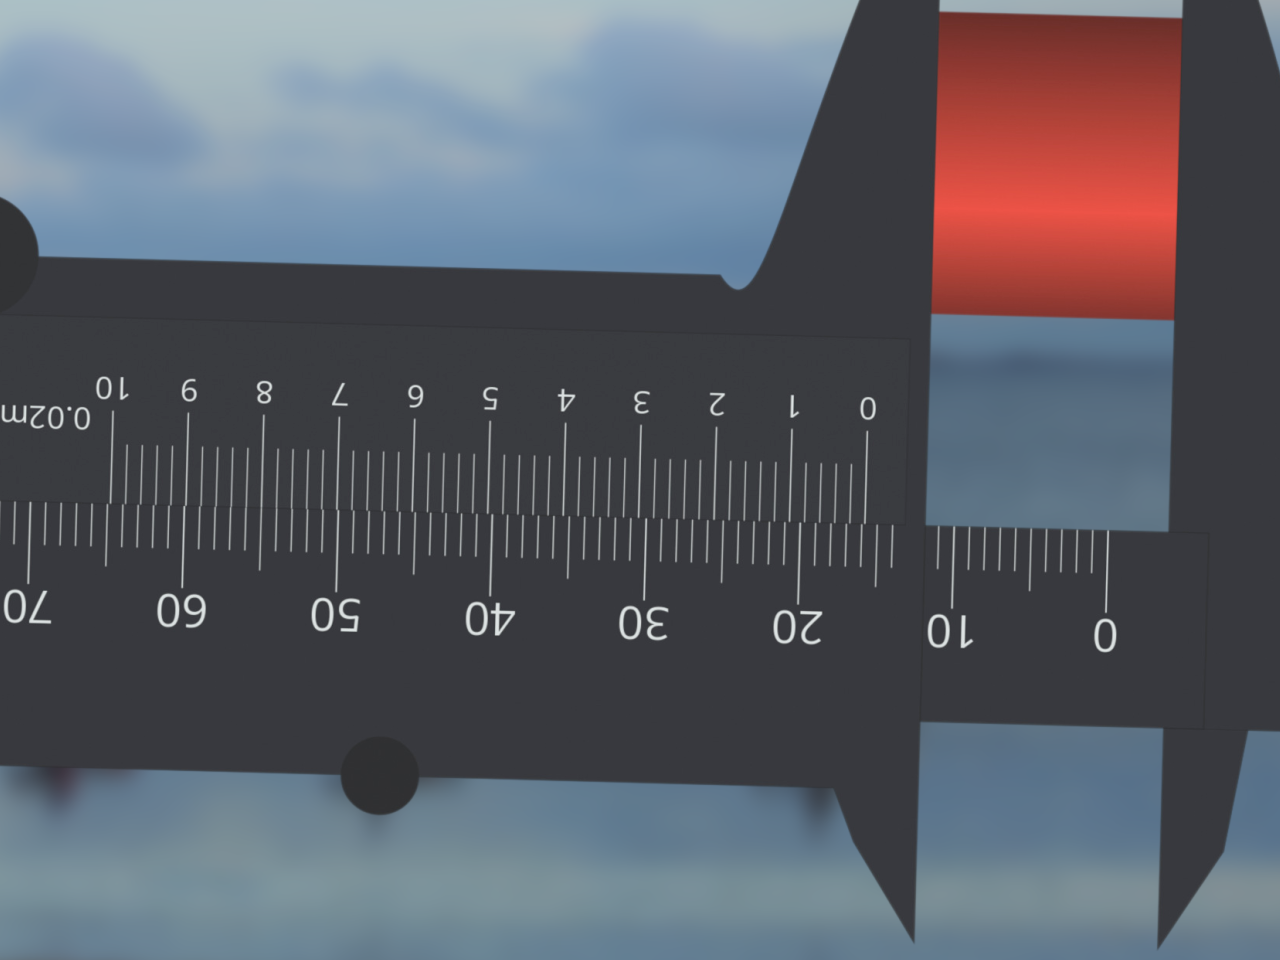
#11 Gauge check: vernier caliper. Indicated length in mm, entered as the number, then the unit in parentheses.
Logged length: 15.8 (mm)
